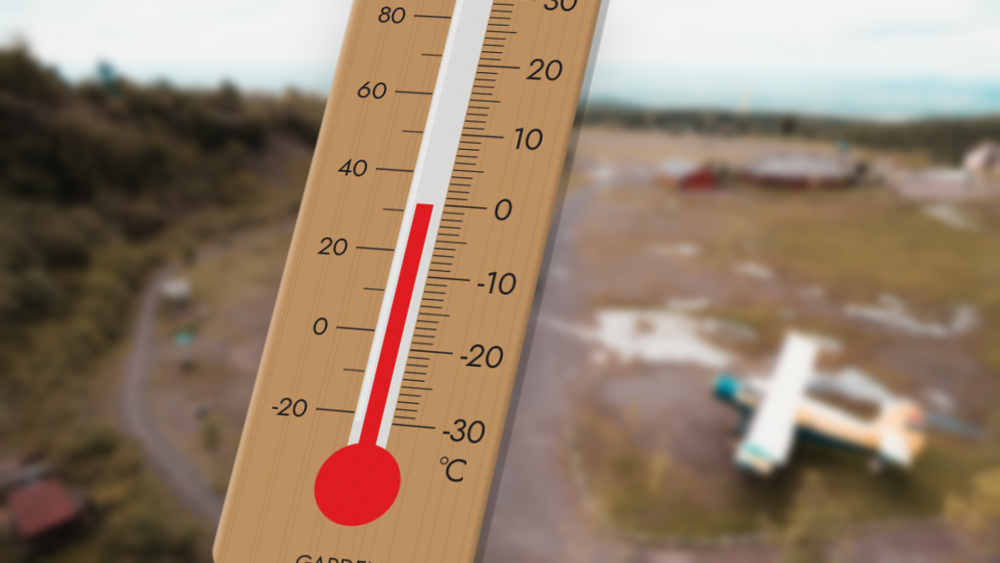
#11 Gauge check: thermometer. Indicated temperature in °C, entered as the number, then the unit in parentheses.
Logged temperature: 0 (°C)
